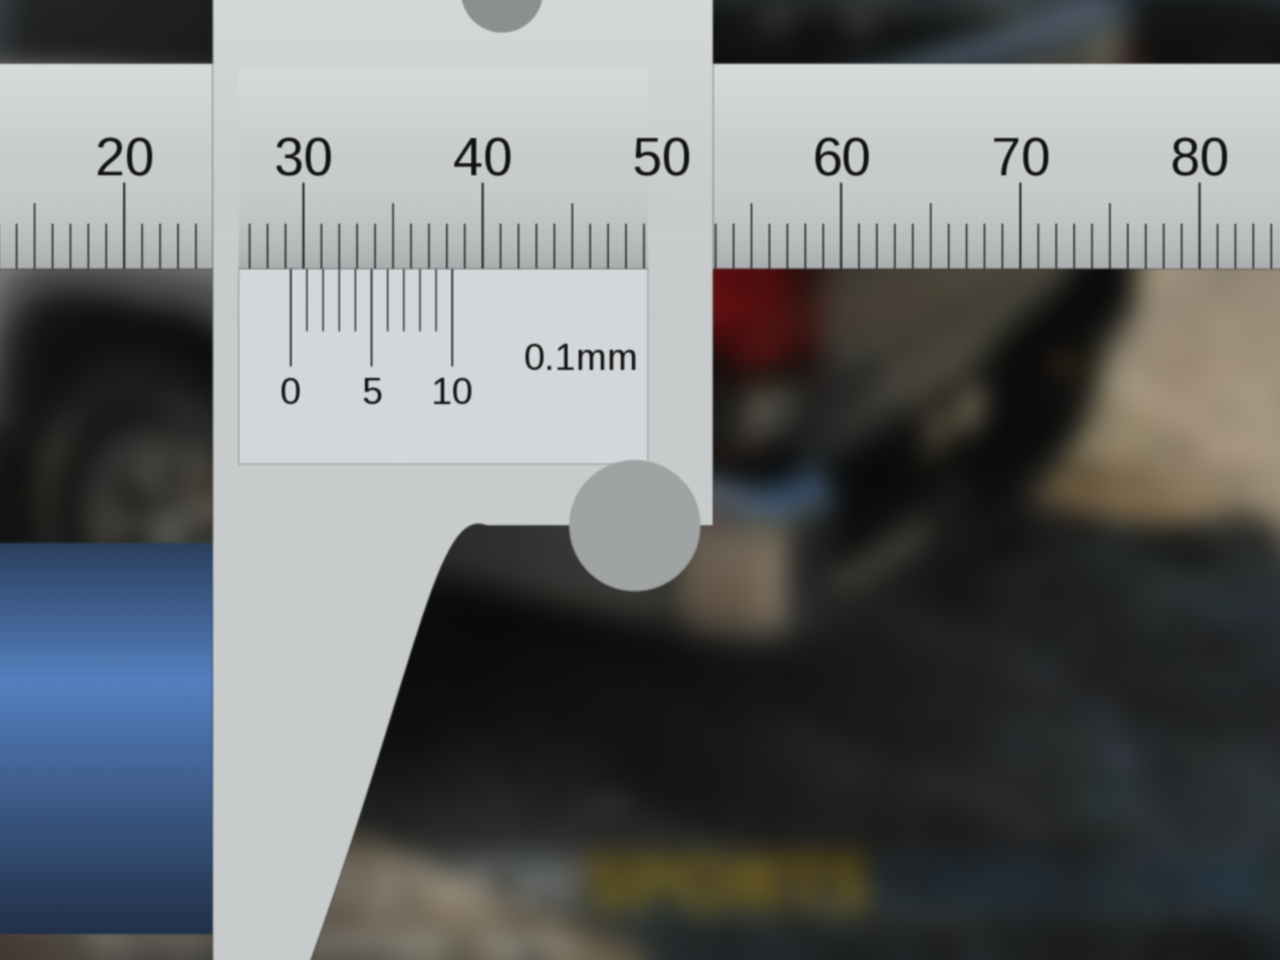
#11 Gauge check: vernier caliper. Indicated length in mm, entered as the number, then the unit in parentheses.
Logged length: 29.3 (mm)
